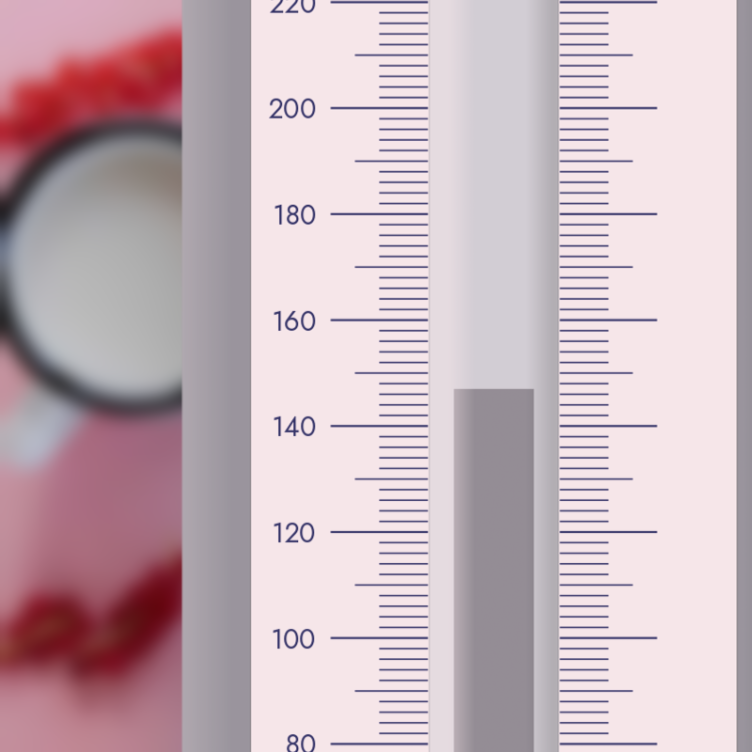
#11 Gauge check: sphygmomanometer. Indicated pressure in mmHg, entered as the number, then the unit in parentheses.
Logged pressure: 147 (mmHg)
